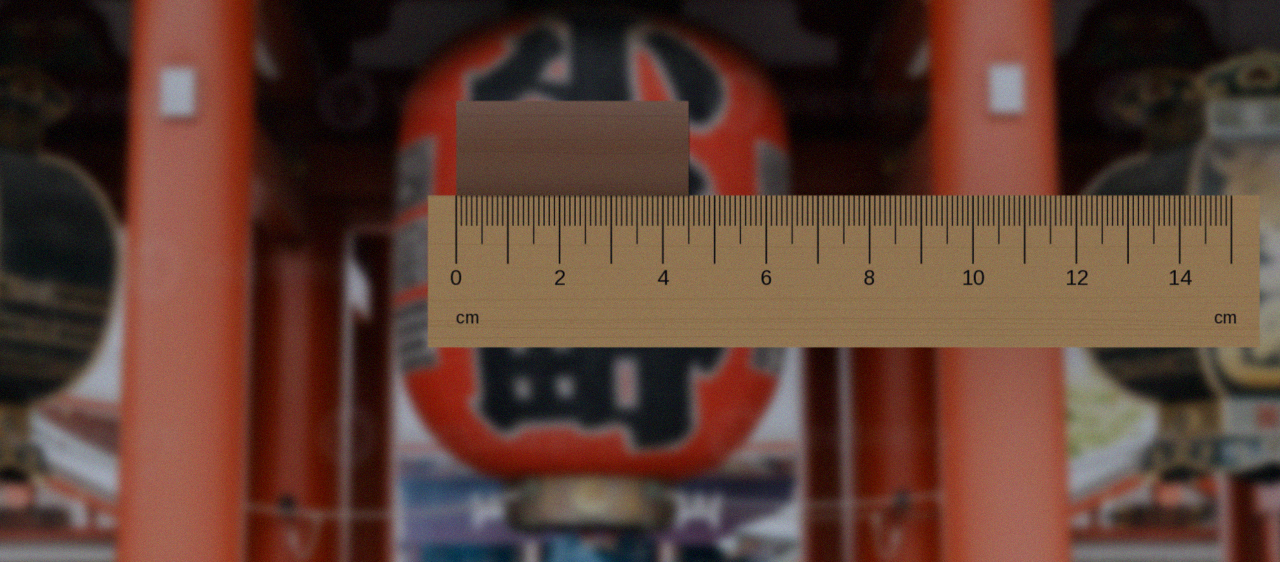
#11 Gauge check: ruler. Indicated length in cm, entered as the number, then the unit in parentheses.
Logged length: 4.5 (cm)
